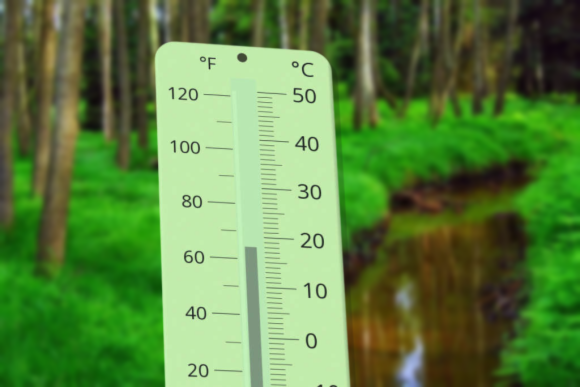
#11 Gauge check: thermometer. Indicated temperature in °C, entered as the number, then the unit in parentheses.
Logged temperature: 18 (°C)
